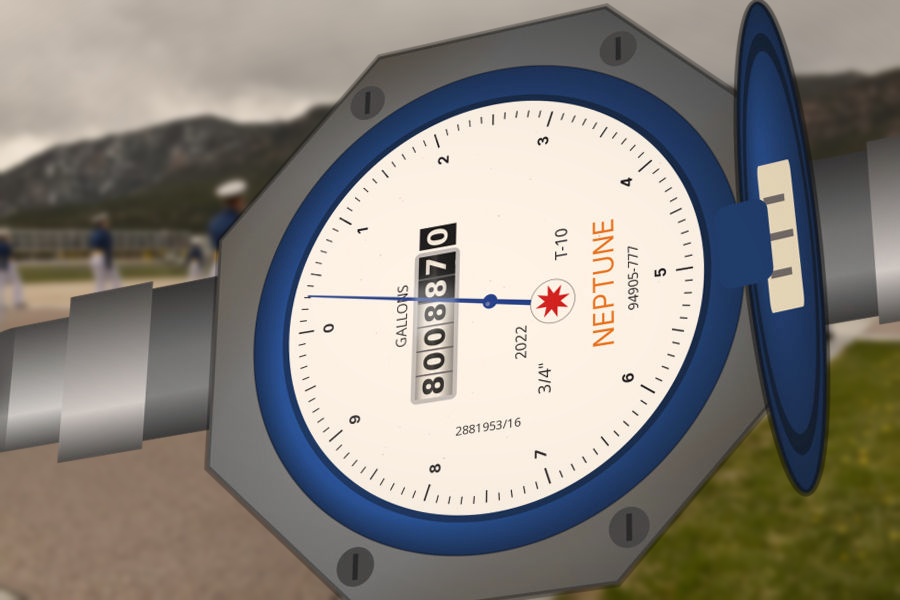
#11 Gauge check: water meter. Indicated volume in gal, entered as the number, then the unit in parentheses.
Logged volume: 8008870.3 (gal)
